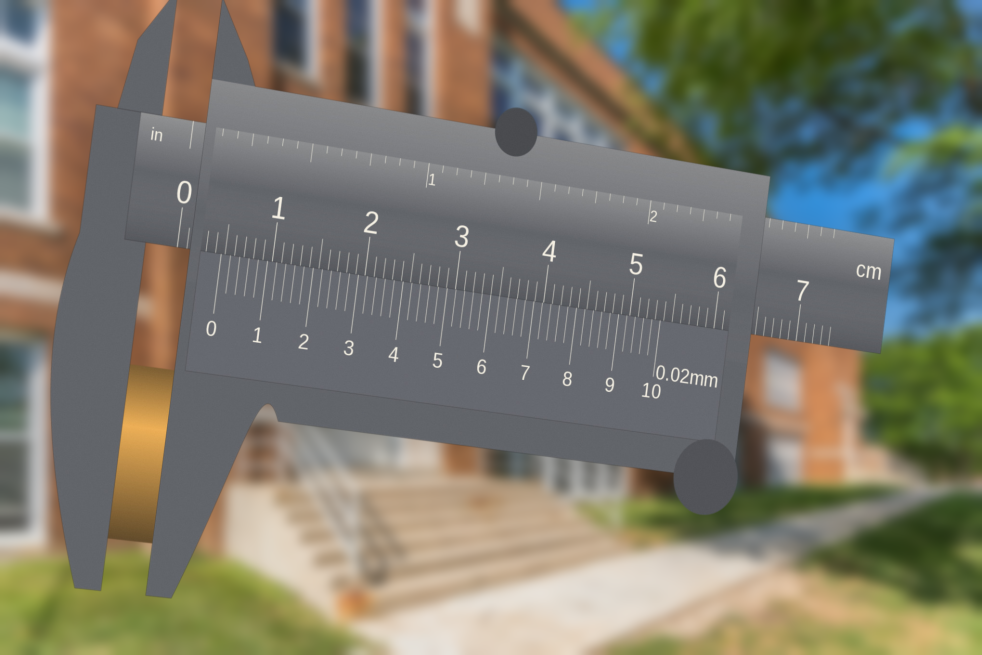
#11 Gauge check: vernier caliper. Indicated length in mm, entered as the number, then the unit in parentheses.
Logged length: 4.6 (mm)
